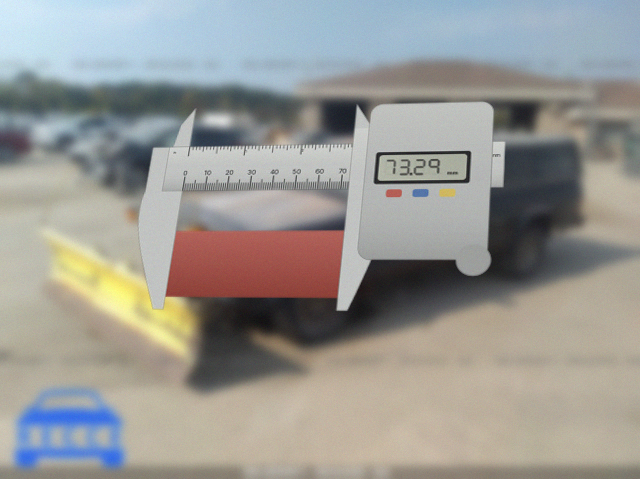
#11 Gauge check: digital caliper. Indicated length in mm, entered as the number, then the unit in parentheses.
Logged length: 73.29 (mm)
